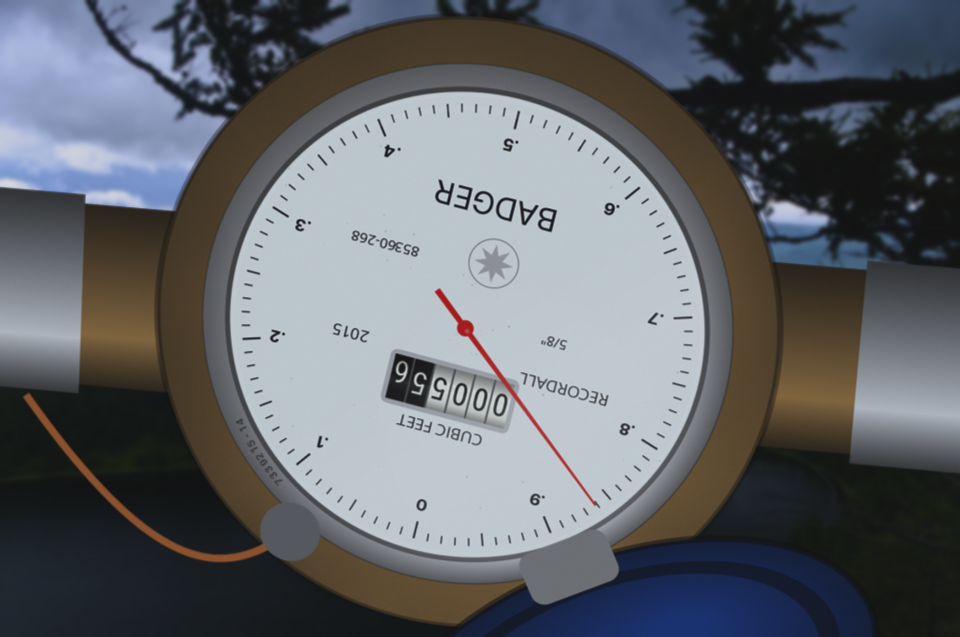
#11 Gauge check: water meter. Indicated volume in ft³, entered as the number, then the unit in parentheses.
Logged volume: 555.86 (ft³)
